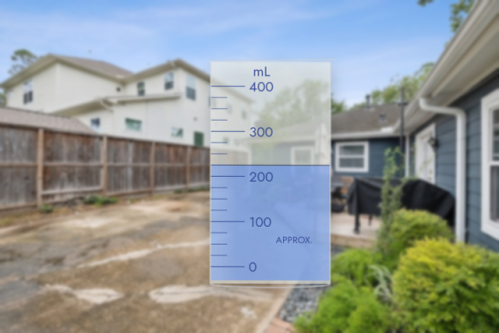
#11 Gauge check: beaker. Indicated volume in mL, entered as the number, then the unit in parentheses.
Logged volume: 225 (mL)
